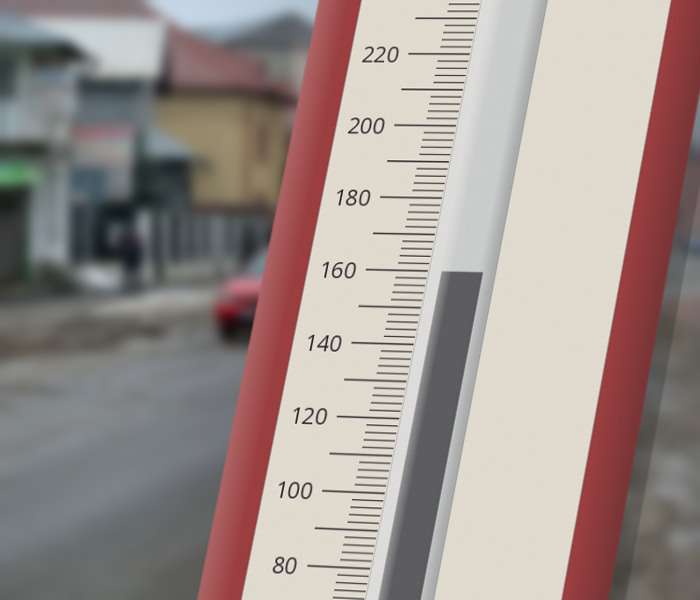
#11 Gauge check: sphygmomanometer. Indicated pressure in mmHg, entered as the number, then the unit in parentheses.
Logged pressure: 160 (mmHg)
